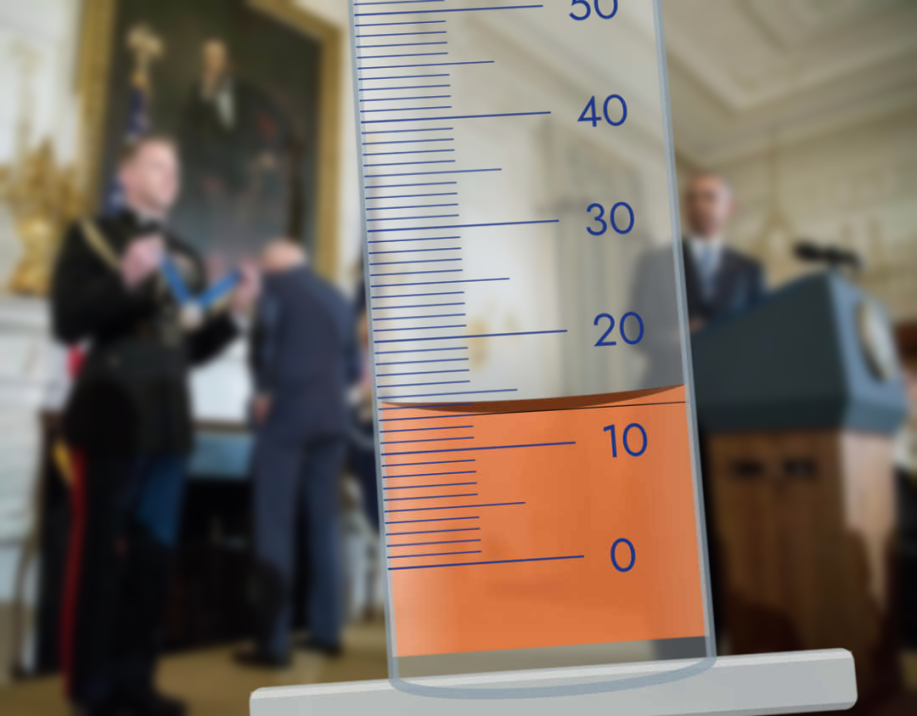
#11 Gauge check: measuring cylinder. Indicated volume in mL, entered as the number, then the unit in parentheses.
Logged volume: 13 (mL)
